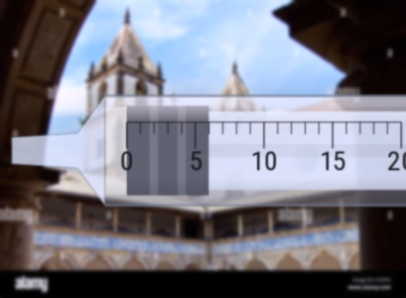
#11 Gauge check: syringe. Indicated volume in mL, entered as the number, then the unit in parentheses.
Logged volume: 0 (mL)
